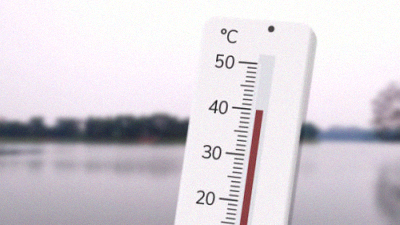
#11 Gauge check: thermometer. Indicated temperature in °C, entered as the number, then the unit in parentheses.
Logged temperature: 40 (°C)
